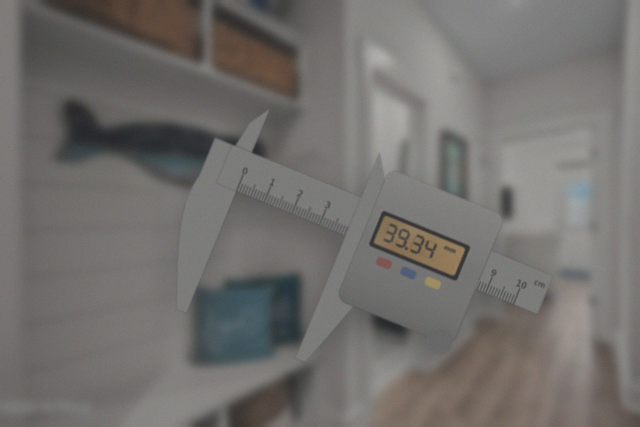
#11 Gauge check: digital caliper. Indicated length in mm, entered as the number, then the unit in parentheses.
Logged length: 39.34 (mm)
